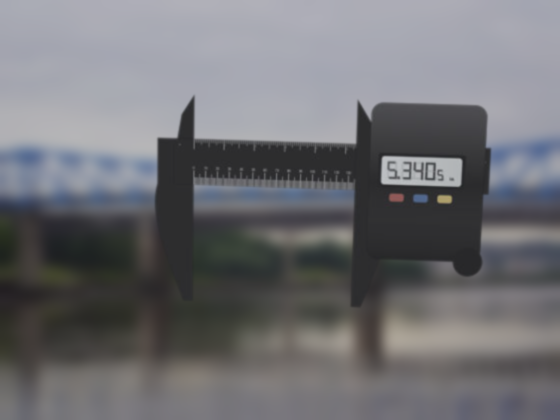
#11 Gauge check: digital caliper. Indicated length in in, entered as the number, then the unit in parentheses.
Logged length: 5.3405 (in)
